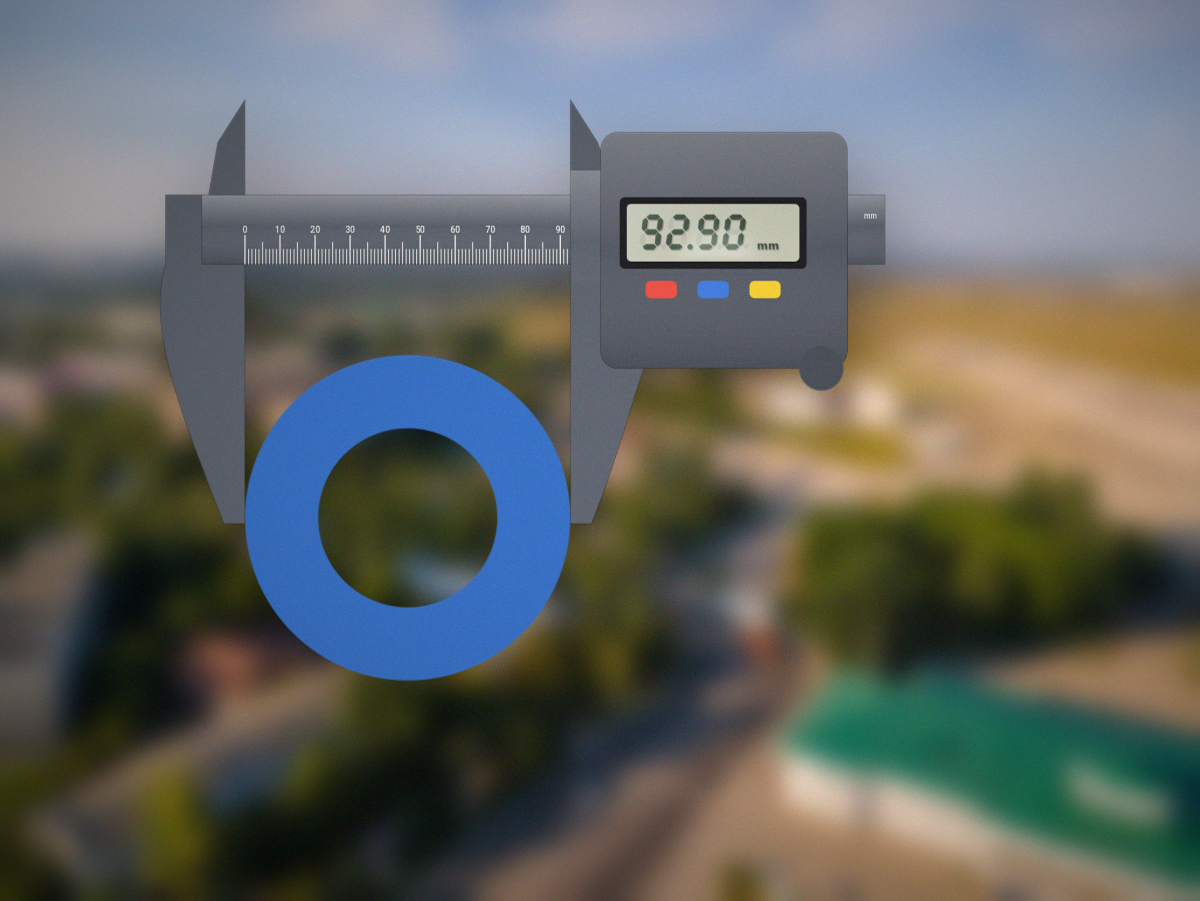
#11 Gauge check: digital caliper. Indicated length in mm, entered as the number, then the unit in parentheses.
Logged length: 92.90 (mm)
